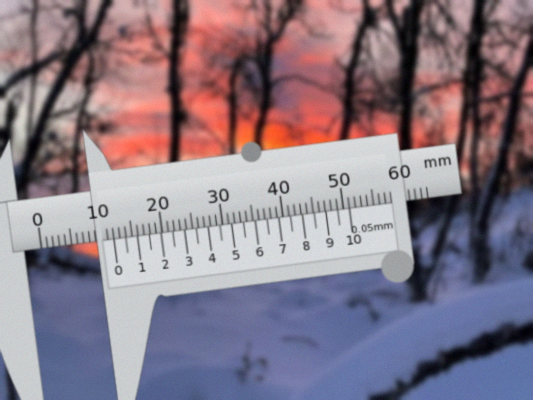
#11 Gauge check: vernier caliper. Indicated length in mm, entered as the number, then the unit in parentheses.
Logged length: 12.0 (mm)
